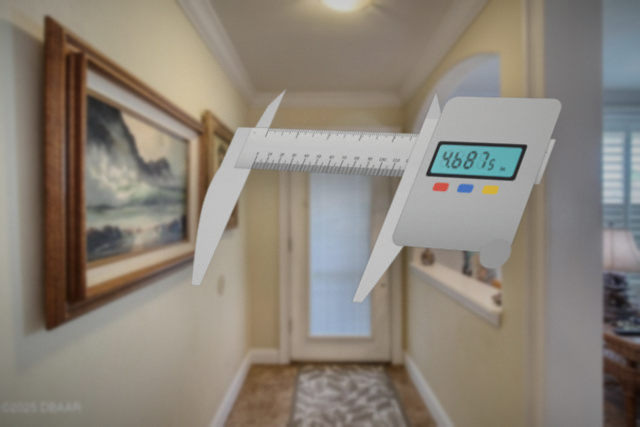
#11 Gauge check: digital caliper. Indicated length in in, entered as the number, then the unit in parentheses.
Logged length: 4.6875 (in)
